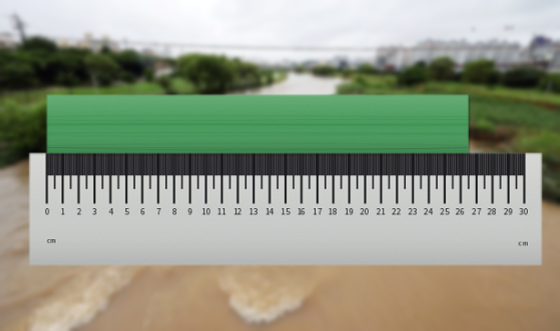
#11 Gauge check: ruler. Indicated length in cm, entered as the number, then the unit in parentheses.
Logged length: 26.5 (cm)
